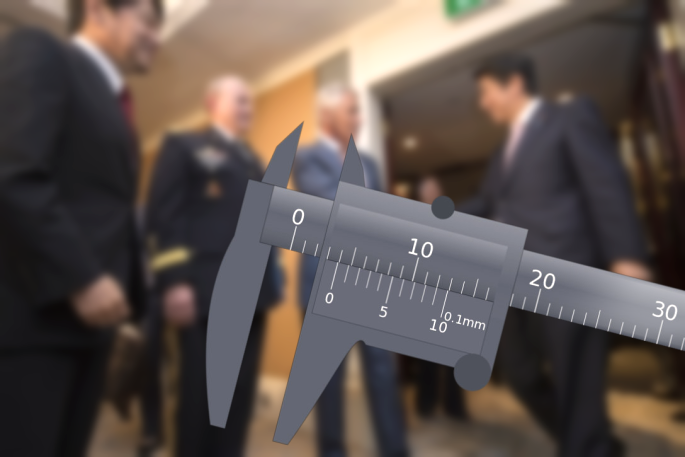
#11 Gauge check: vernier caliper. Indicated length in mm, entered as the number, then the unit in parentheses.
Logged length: 3.9 (mm)
